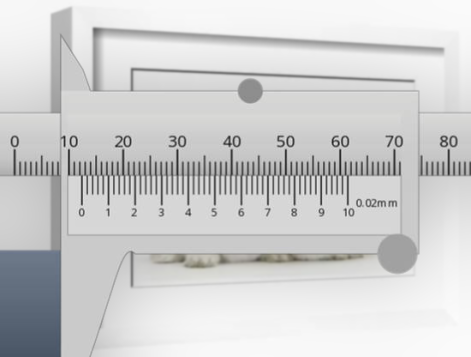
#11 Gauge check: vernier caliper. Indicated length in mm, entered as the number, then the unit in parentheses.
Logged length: 12.4 (mm)
